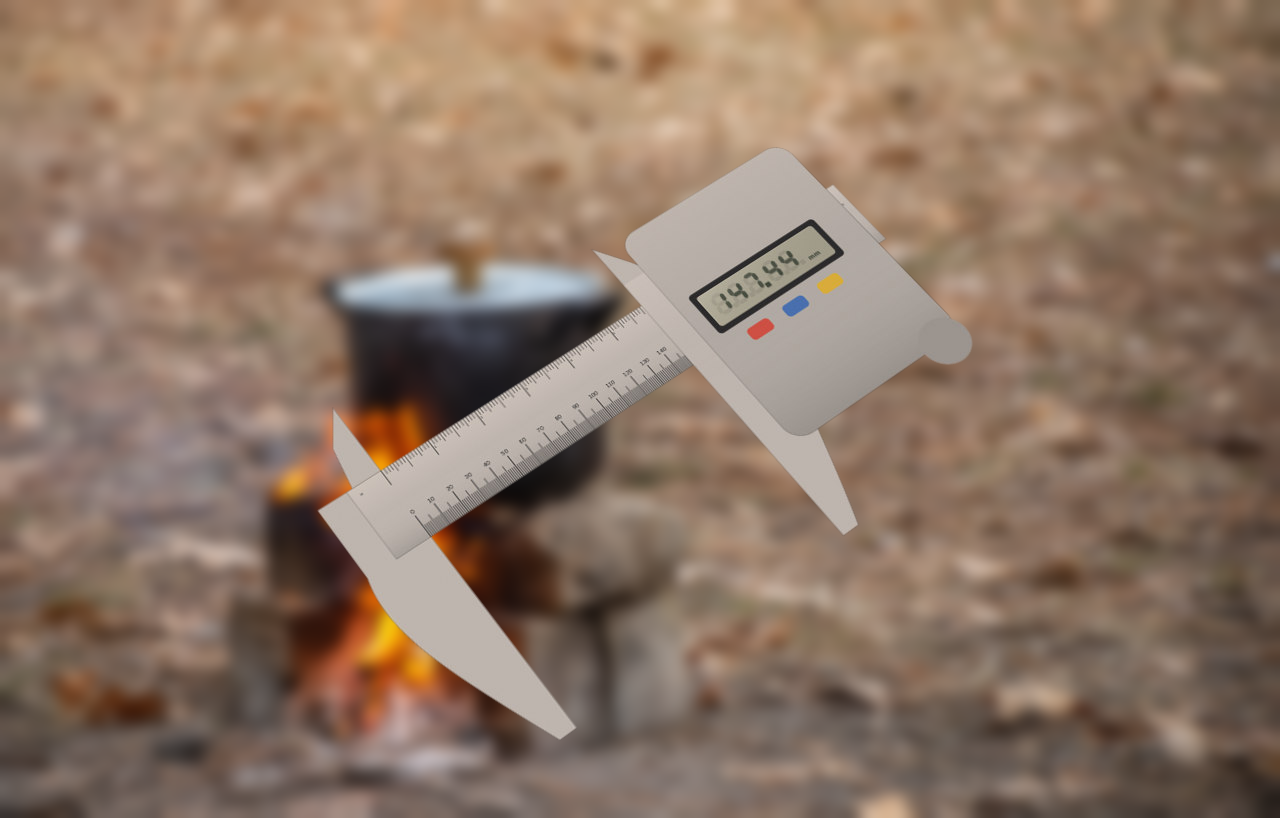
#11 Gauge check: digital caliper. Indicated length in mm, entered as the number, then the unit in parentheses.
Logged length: 147.44 (mm)
